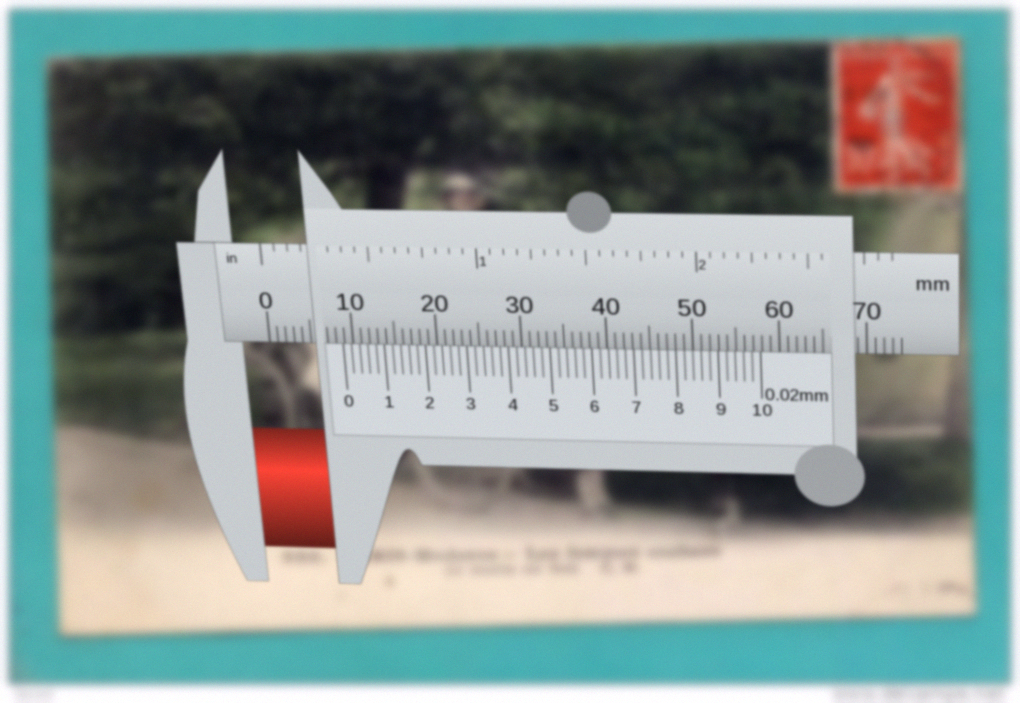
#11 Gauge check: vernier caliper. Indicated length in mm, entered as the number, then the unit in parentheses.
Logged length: 8.8 (mm)
